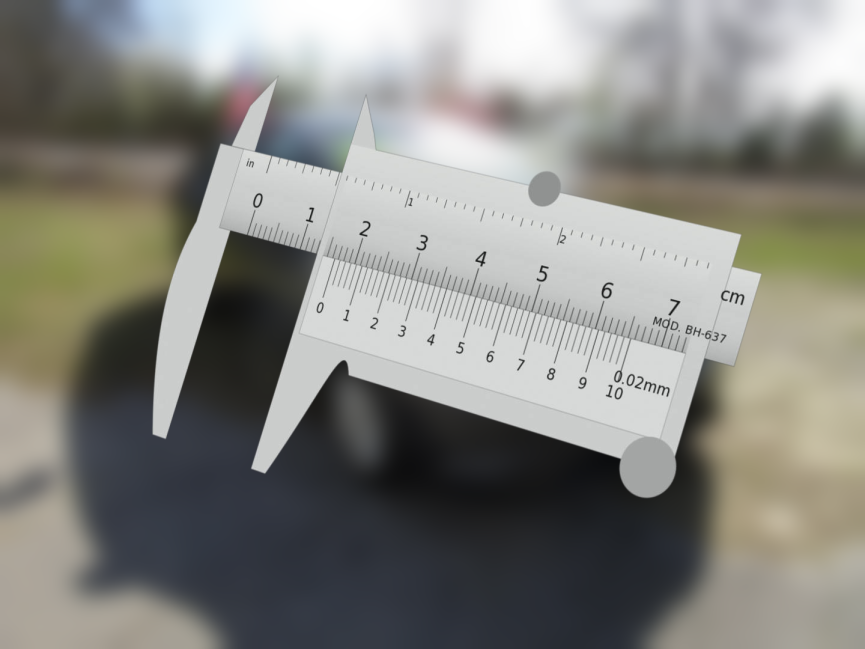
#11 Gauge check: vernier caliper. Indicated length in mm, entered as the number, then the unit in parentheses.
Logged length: 16.4 (mm)
